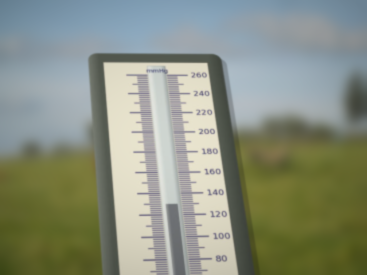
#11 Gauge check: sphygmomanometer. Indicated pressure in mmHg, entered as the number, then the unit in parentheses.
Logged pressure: 130 (mmHg)
